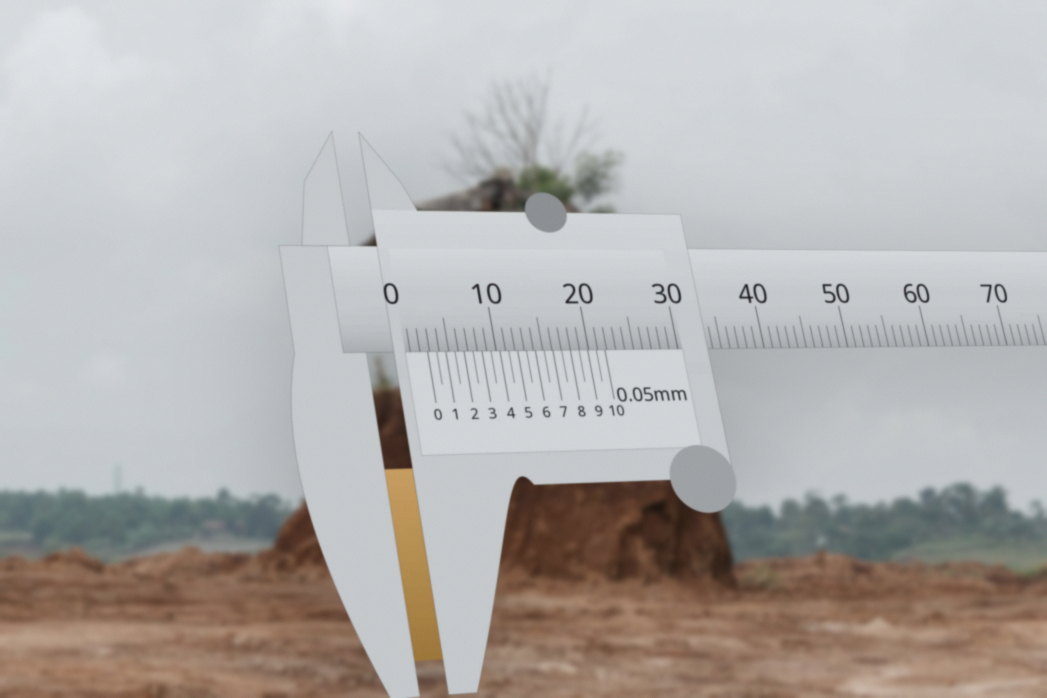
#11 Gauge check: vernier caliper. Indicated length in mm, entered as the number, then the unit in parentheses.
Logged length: 2.8 (mm)
